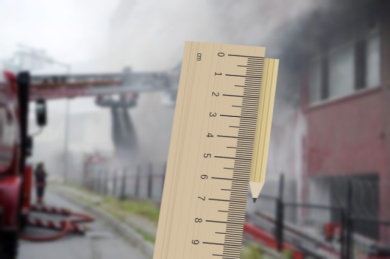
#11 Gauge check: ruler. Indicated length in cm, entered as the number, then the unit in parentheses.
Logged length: 7 (cm)
